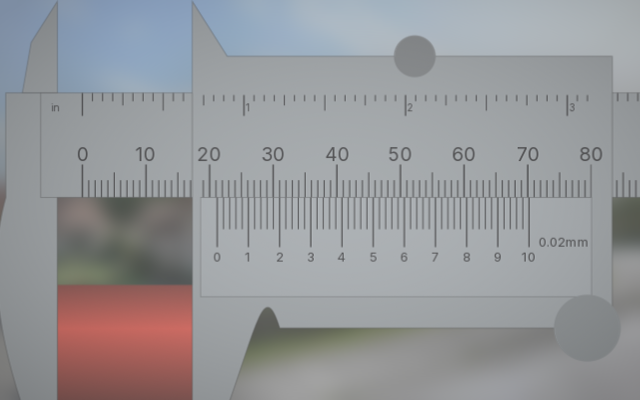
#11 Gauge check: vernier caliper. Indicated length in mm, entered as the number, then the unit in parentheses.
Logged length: 21.2 (mm)
